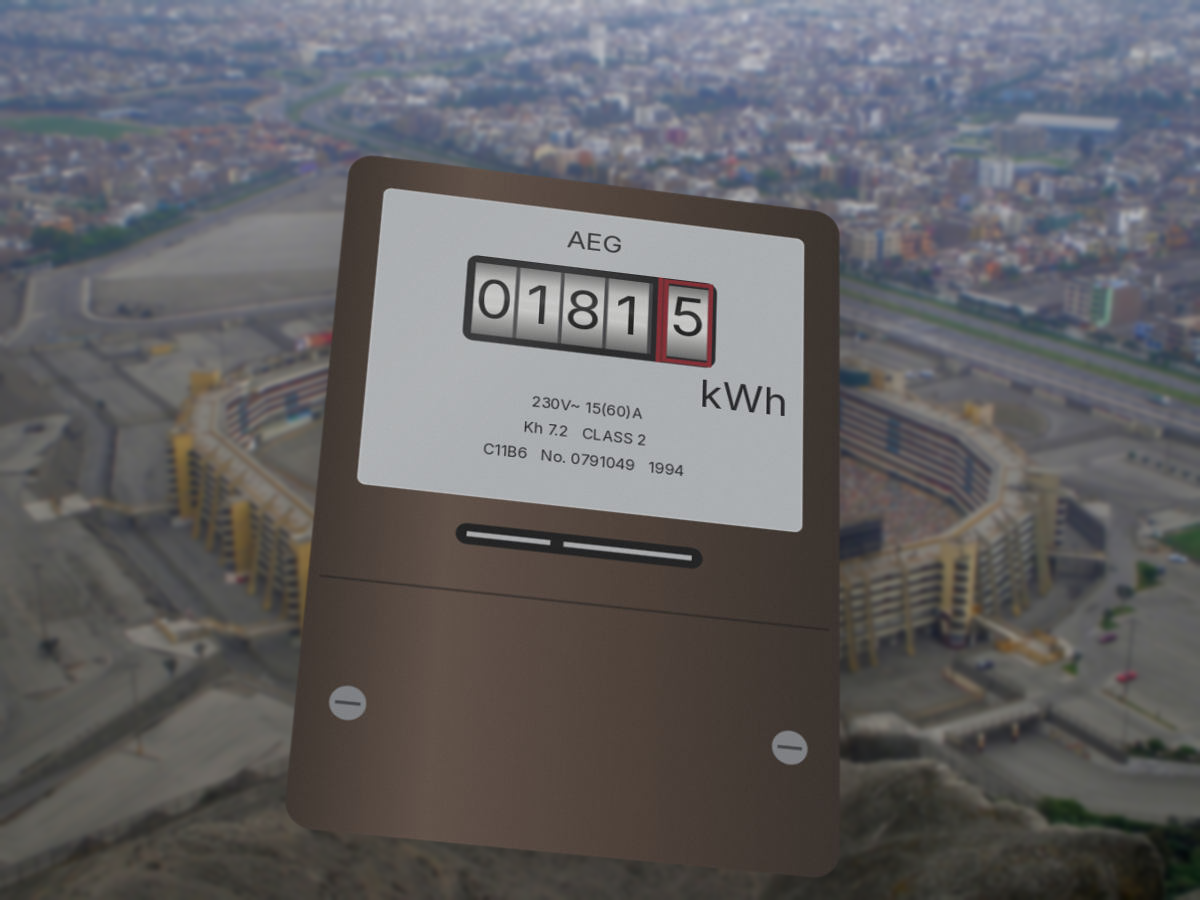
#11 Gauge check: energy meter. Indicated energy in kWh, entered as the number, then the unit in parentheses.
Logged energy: 181.5 (kWh)
